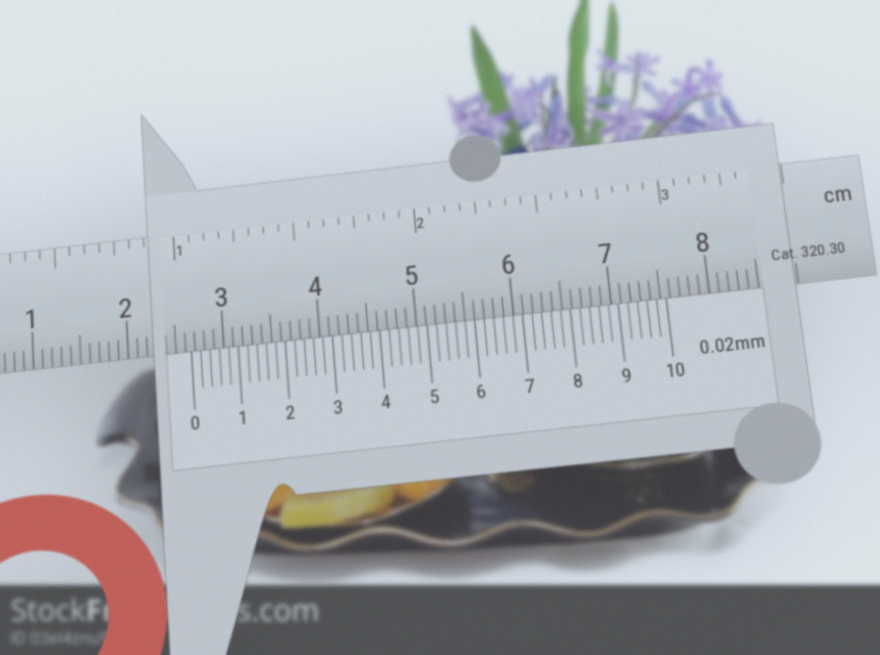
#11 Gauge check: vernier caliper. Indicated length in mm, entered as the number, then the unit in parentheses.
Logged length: 26.6 (mm)
